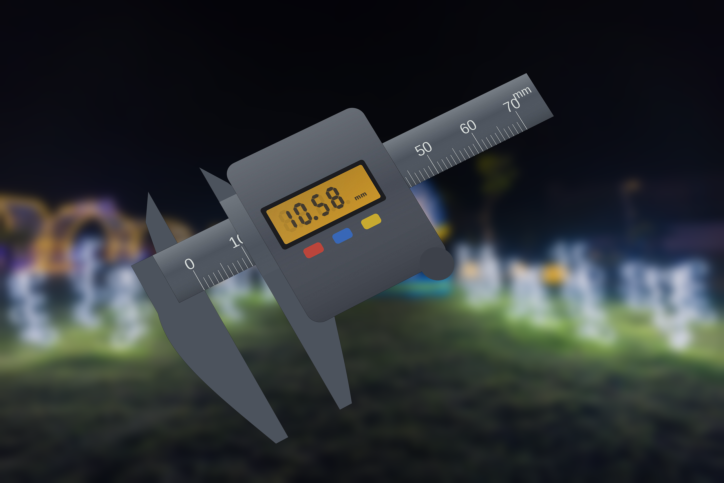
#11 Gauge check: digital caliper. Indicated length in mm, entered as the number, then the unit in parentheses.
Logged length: 10.58 (mm)
